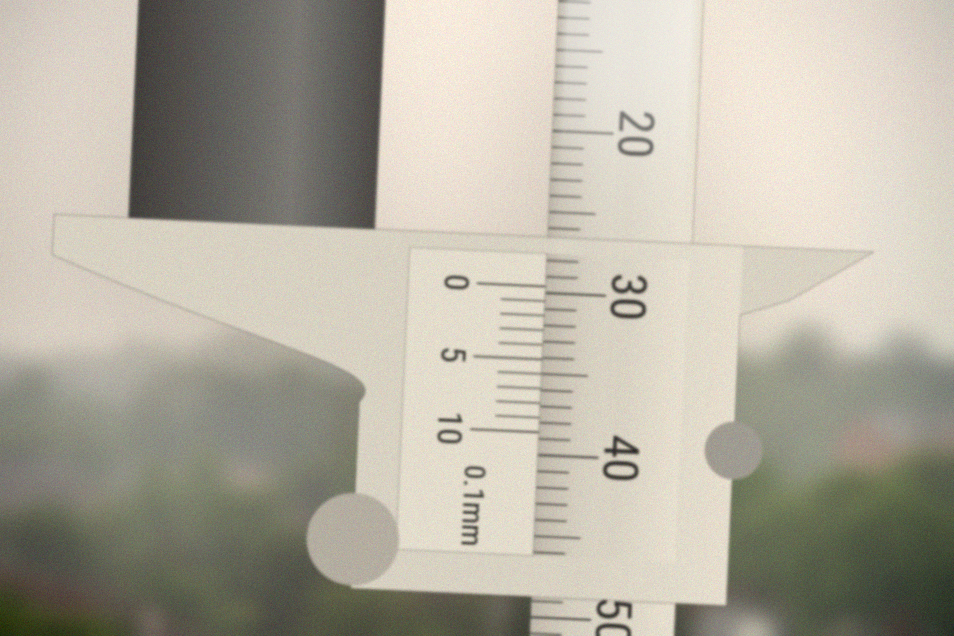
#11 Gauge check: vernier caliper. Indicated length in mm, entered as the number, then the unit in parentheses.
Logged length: 29.6 (mm)
